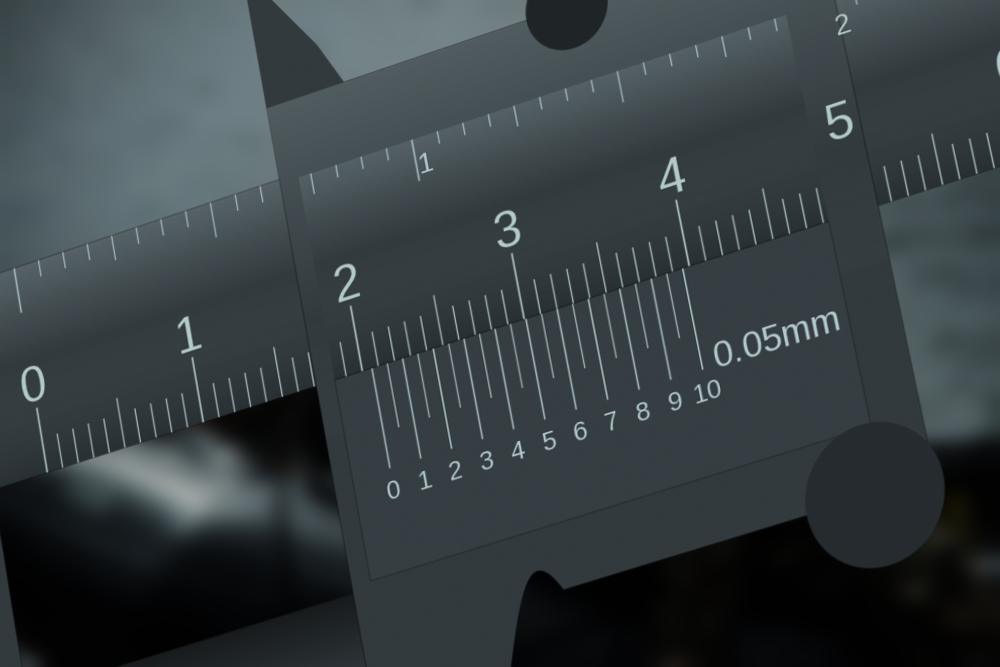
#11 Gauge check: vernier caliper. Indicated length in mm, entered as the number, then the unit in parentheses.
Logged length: 20.6 (mm)
